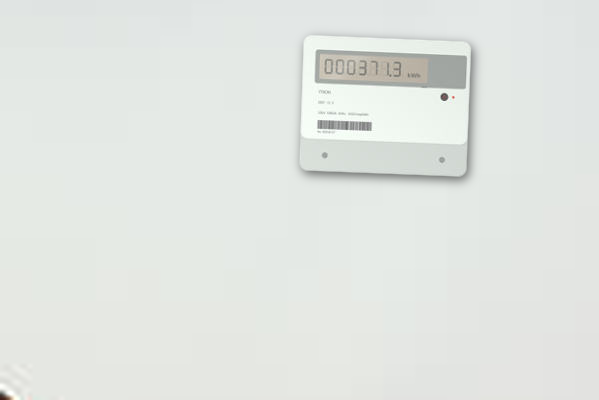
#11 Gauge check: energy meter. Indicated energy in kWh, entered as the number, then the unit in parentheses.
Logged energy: 371.3 (kWh)
